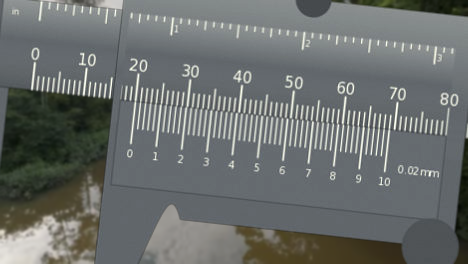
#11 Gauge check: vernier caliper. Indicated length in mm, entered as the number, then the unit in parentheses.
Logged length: 20.0 (mm)
